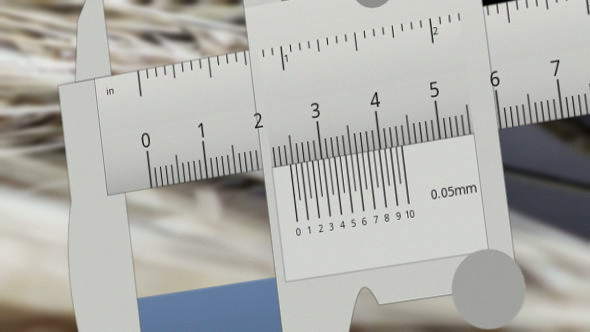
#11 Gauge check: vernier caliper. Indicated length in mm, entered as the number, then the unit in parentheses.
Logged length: 24.6 (mm)
